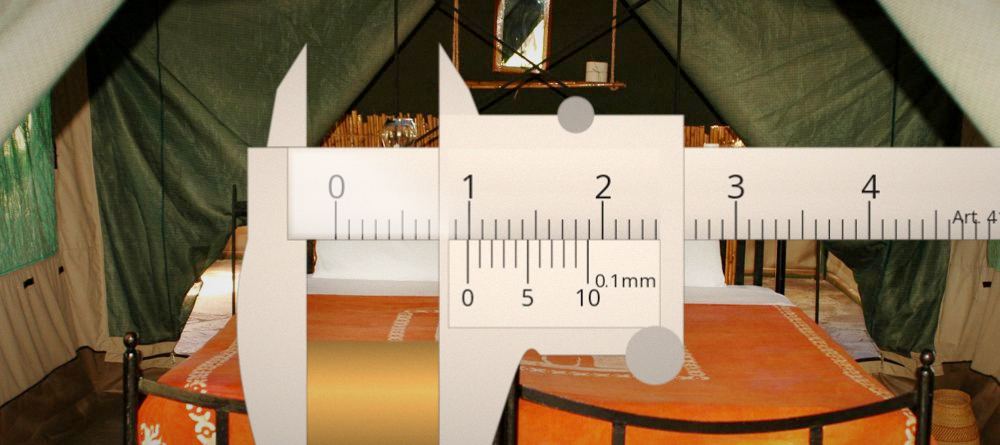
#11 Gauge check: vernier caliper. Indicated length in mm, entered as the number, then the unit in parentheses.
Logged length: 9.9 (mm)
